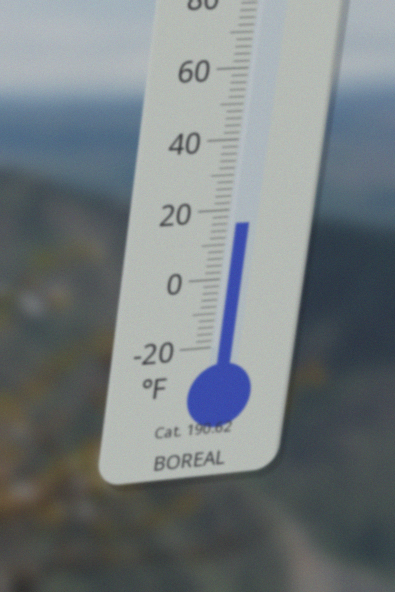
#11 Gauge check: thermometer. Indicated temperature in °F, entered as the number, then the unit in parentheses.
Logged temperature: 16 (°F)
